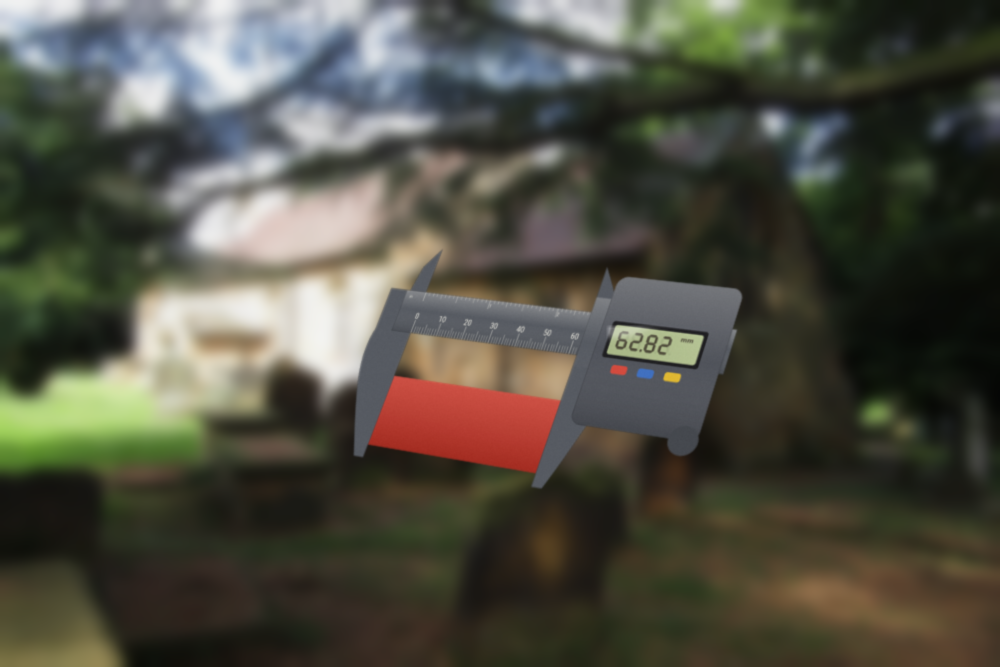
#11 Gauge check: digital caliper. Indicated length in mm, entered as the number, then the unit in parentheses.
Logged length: 62.82 (mm)
